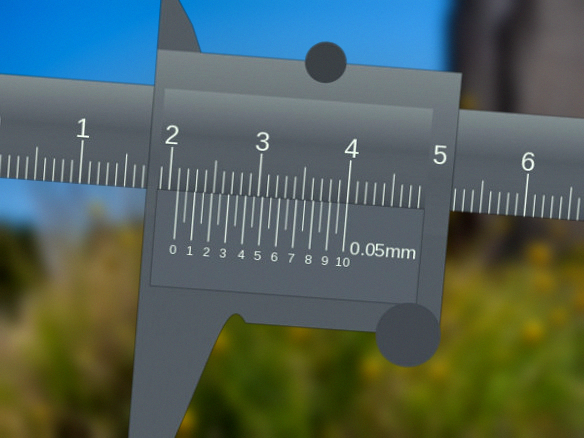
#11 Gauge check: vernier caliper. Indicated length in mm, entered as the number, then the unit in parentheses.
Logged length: 21.0 (mm)
